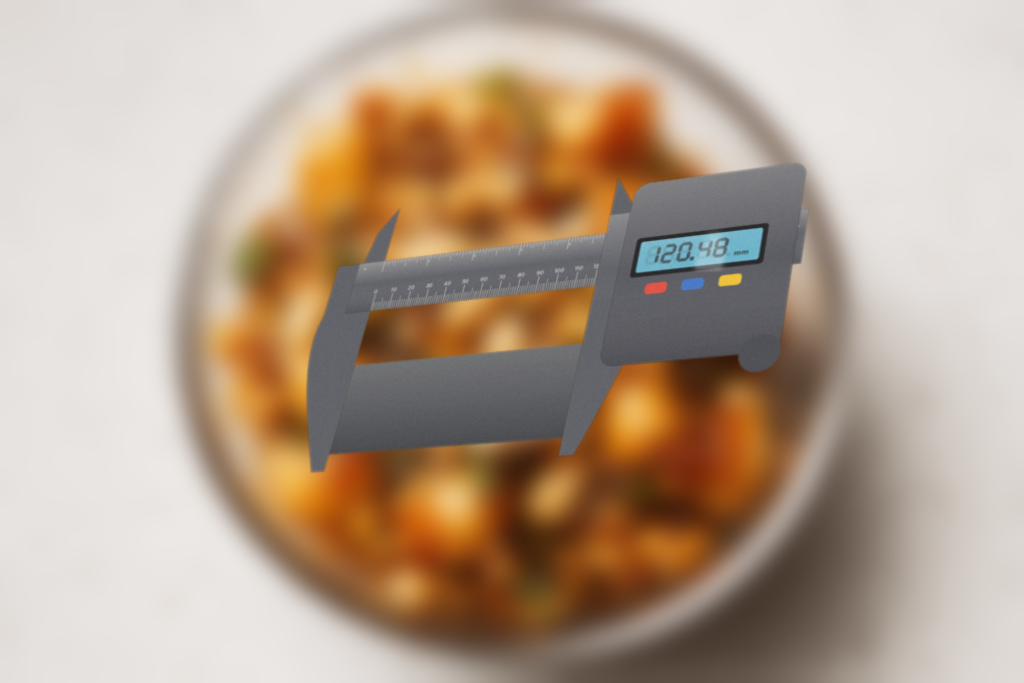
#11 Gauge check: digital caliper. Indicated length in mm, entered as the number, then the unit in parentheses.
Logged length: 120.48 (mm)
